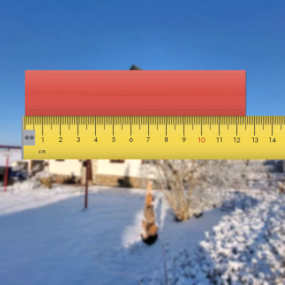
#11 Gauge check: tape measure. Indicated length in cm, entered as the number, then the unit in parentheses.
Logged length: 12.5 (cm)
